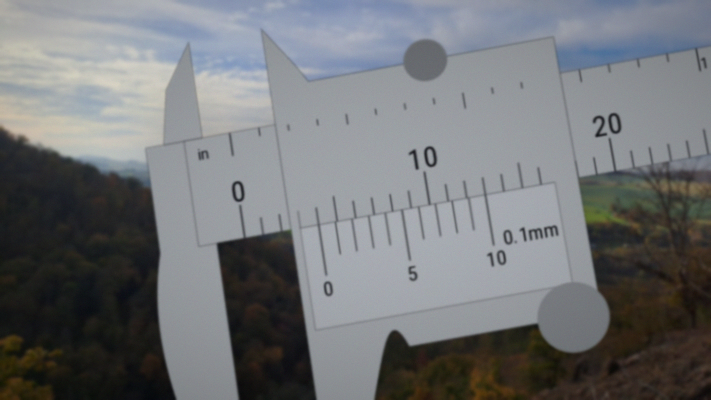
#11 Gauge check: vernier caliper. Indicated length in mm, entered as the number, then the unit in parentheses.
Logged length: 4.0 (mm)
